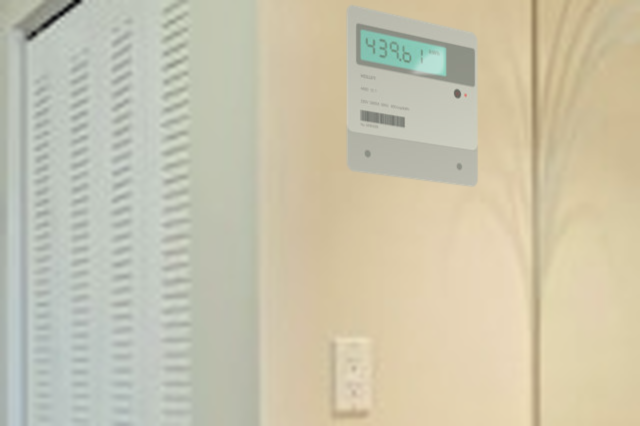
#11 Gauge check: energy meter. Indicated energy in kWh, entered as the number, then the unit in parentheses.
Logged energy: 439.61 (kWh)
